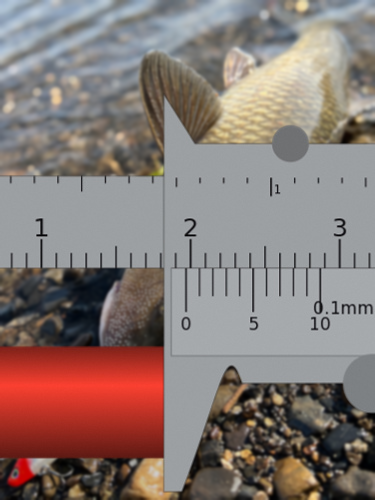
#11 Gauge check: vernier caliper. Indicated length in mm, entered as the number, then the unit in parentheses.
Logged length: 19.7 (mm)
